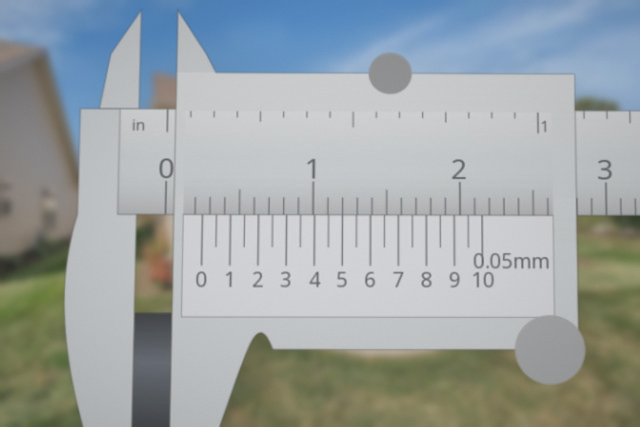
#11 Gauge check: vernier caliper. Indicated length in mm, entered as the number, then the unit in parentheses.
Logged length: 2.5 (mm)
